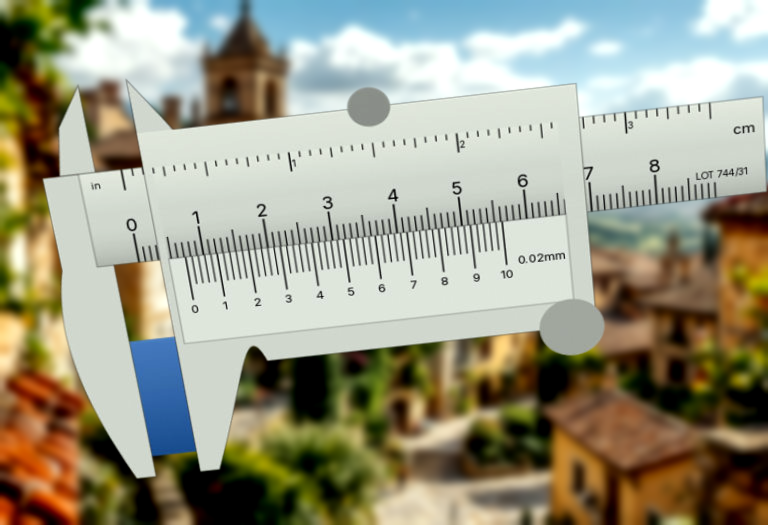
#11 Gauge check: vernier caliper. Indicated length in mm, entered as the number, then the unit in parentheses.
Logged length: 7.2 (mm)
